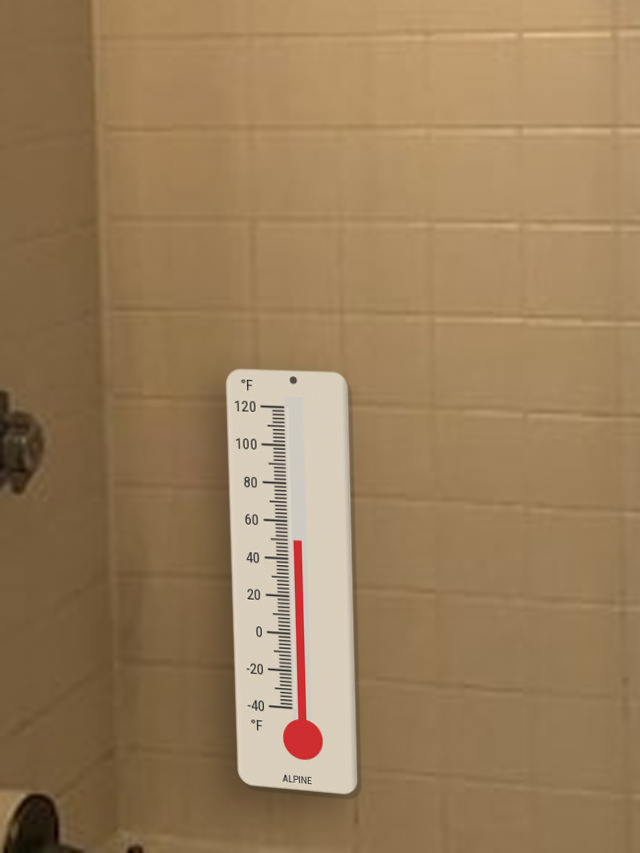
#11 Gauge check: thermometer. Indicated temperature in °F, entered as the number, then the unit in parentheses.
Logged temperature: 50 (°F)
